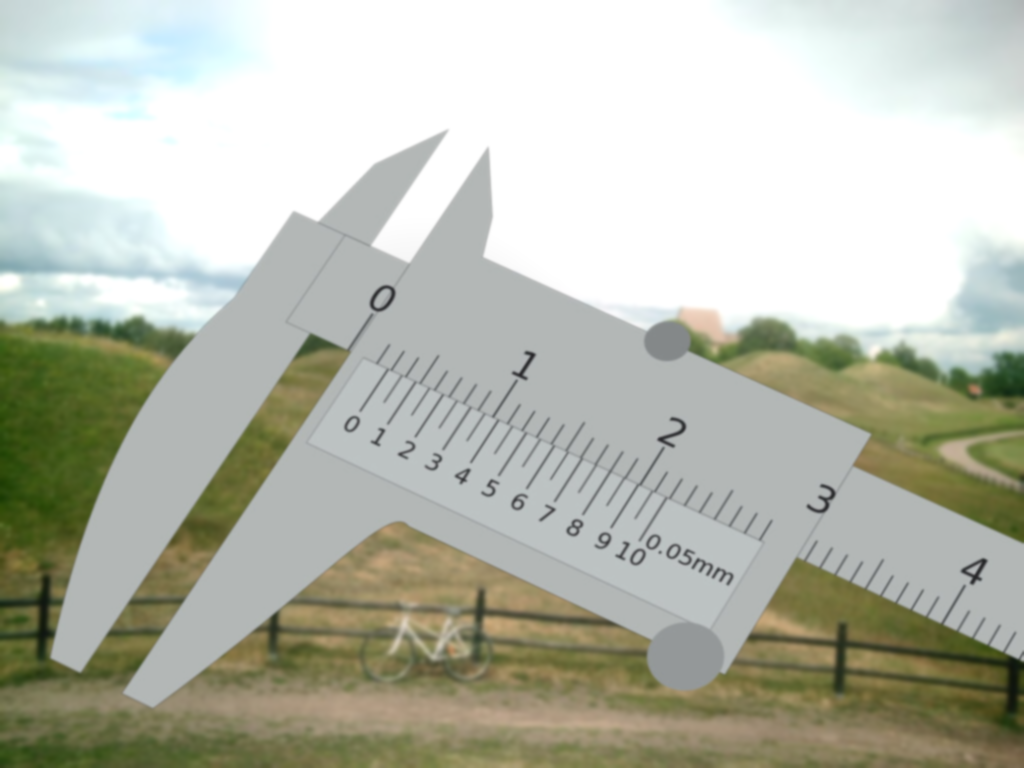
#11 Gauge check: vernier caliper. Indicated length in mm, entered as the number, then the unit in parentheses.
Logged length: 2.8 (mm)
